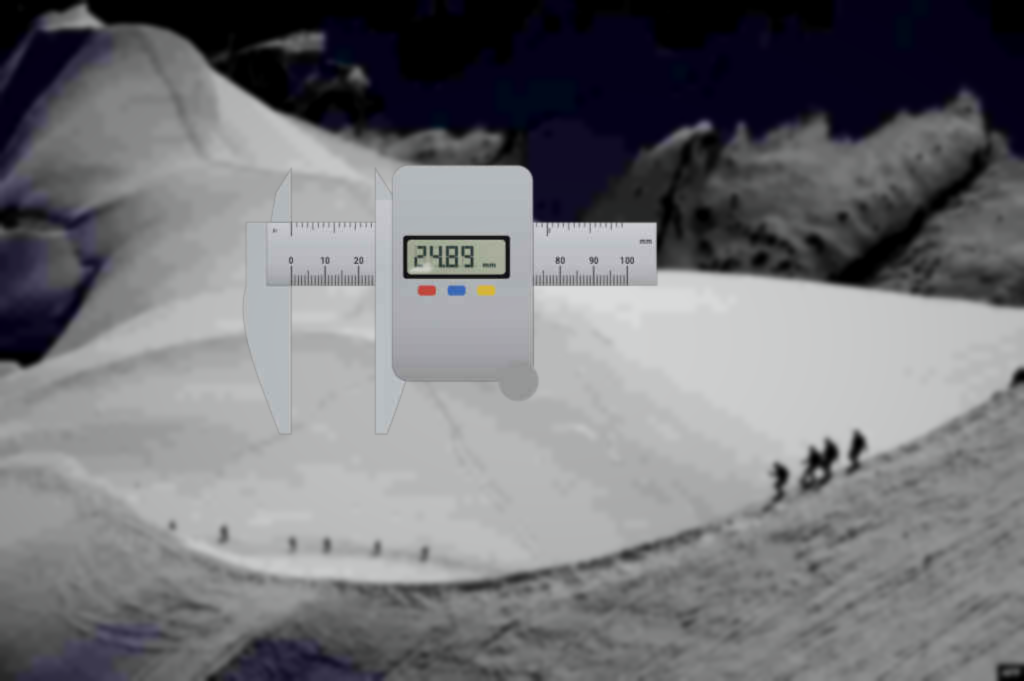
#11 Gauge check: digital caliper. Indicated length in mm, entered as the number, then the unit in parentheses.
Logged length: 24.89 (mm)
